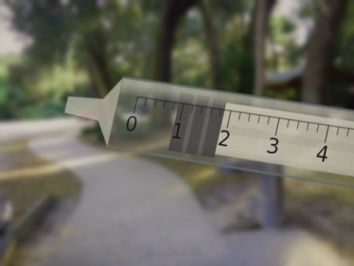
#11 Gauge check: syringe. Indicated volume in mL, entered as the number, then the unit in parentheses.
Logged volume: 0.9 (mL)
